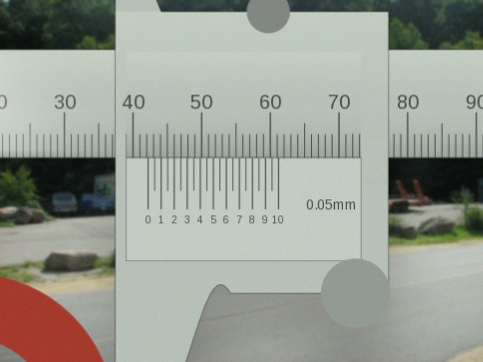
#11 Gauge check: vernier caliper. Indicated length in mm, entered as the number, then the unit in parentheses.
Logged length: 42.2 (mm)
